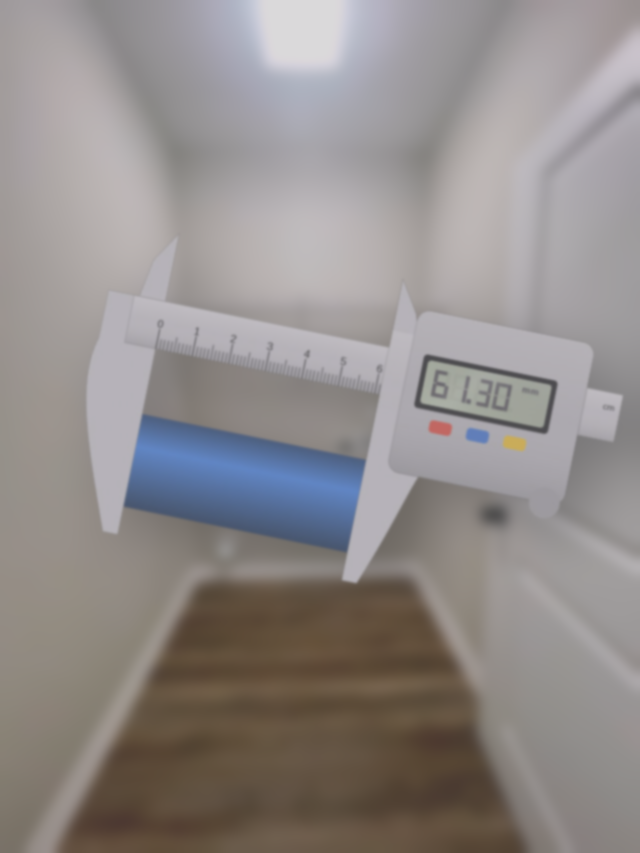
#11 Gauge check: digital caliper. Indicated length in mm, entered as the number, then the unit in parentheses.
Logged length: 61.30 (mm)
